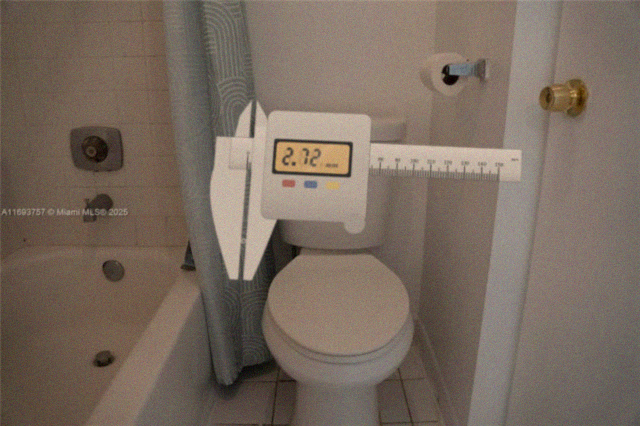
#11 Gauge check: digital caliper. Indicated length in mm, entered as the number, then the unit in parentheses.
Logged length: 2.72 (mm)
